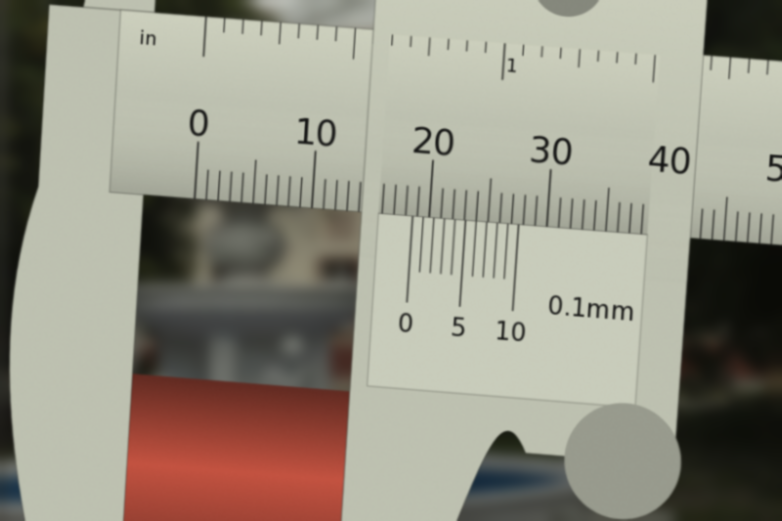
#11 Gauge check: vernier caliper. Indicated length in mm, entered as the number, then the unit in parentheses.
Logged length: 18.6 (mm)
